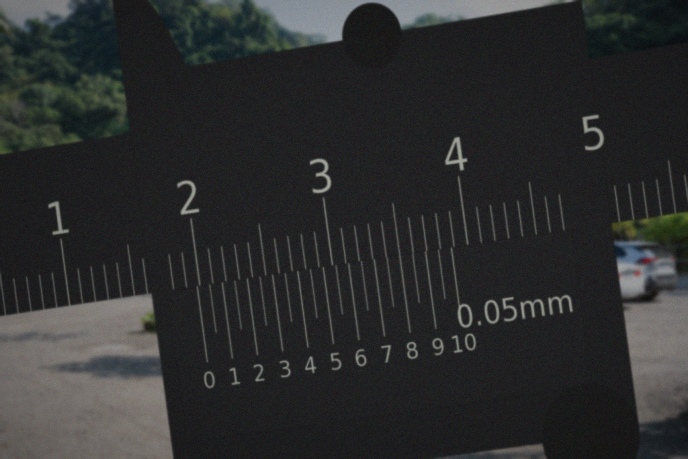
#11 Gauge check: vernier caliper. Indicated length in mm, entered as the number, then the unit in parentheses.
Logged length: 19.8 (mm)
